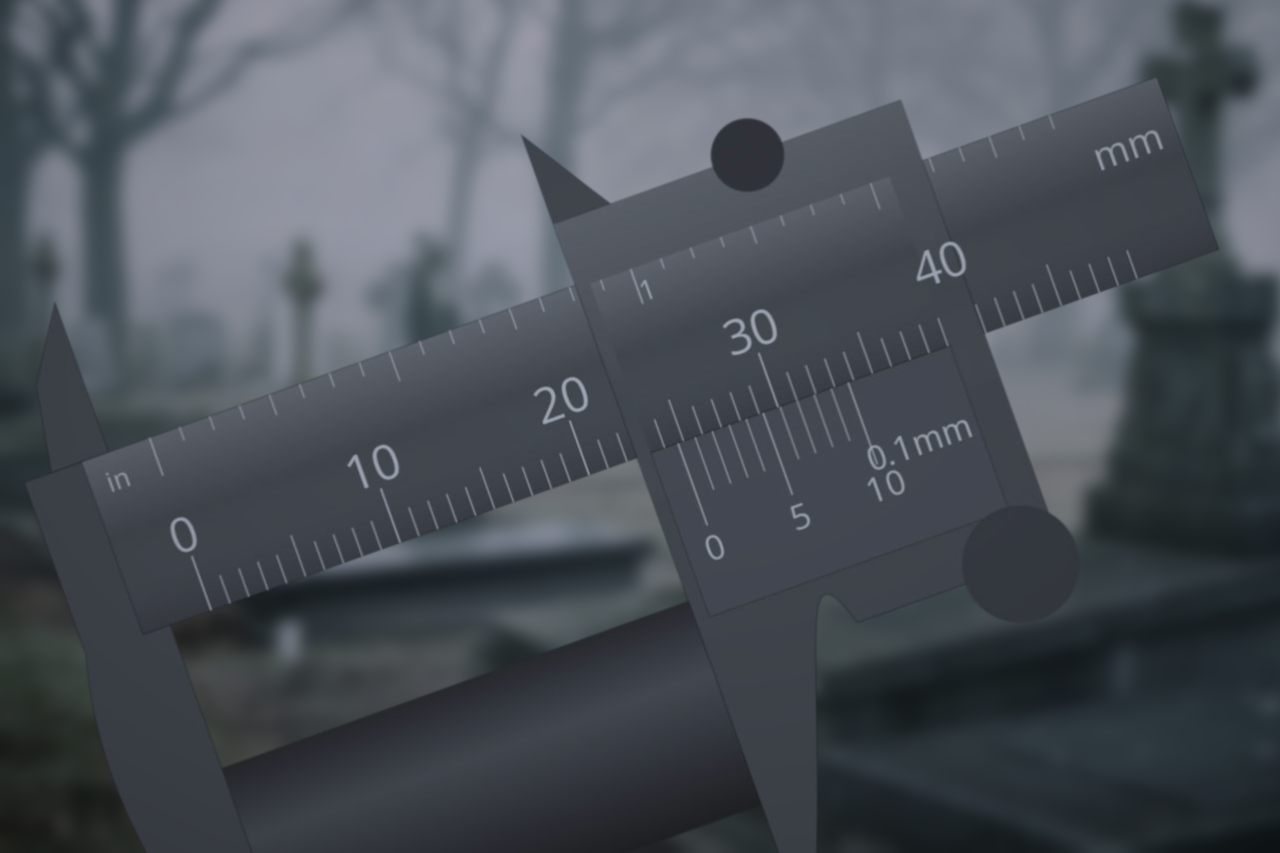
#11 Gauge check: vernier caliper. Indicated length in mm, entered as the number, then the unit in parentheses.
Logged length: 24.7 (mm)
